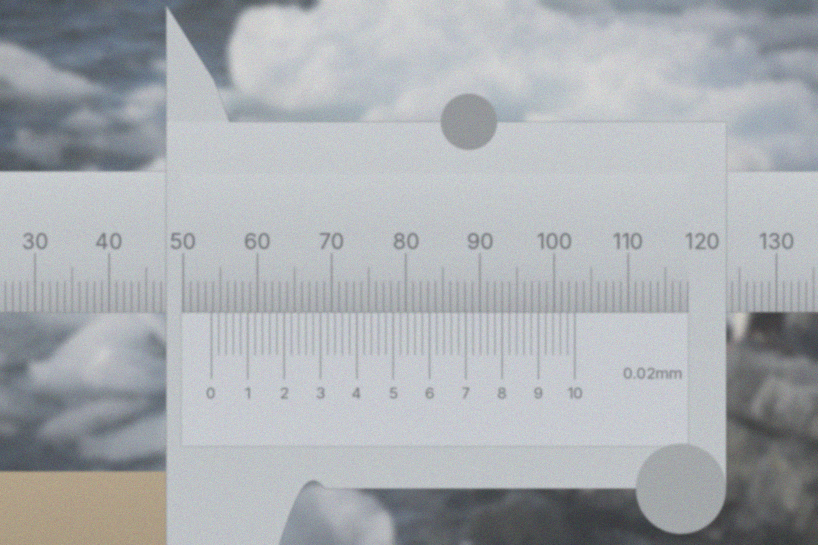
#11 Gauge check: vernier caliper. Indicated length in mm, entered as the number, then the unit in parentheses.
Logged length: 53.8 (mm)
